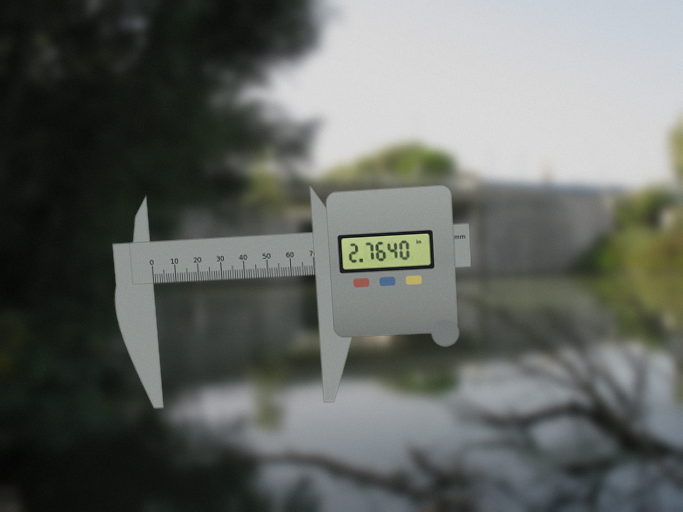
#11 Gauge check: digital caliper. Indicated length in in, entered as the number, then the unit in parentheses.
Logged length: 2.7640 (in)
